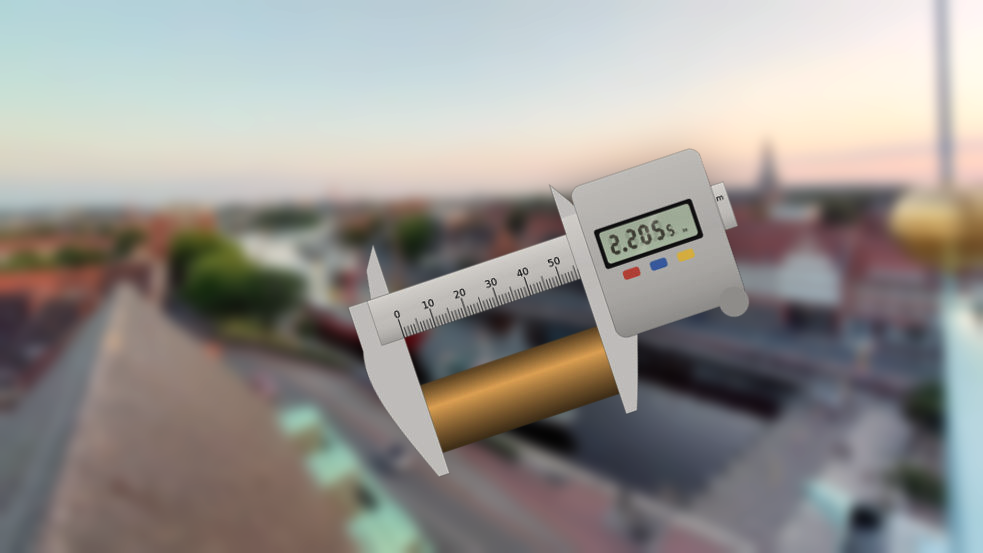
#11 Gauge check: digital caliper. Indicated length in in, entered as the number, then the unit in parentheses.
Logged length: 2.2055 (in)
